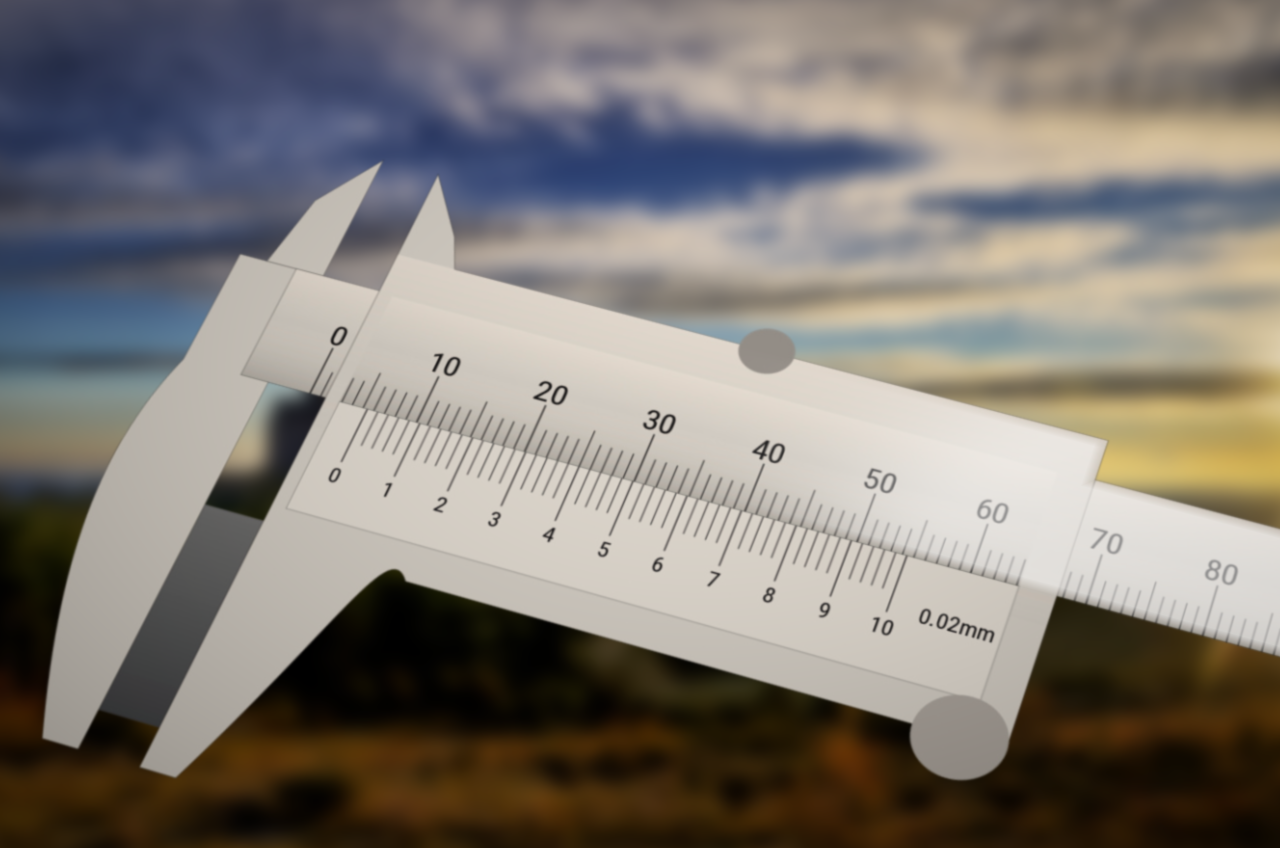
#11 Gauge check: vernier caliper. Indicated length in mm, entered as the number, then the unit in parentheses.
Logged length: 5.4 (mm)
